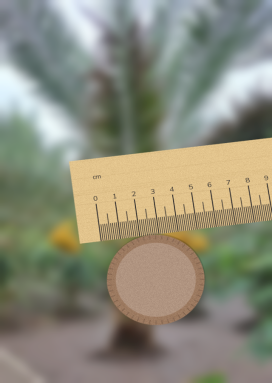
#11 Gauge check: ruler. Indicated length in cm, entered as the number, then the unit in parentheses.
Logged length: 5 (cm)
